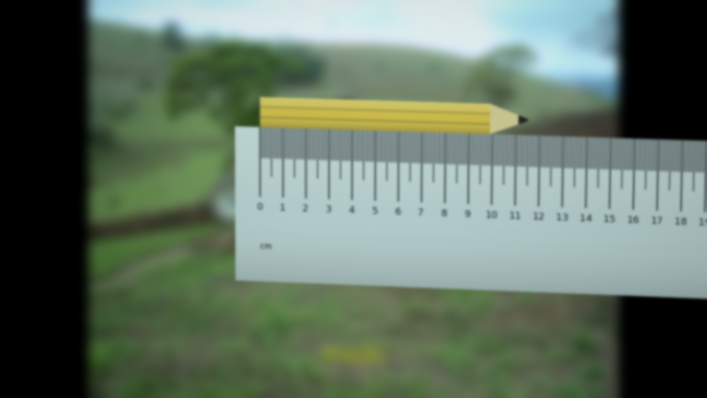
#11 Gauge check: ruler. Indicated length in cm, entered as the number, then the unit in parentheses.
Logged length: 11.5 (cm)
